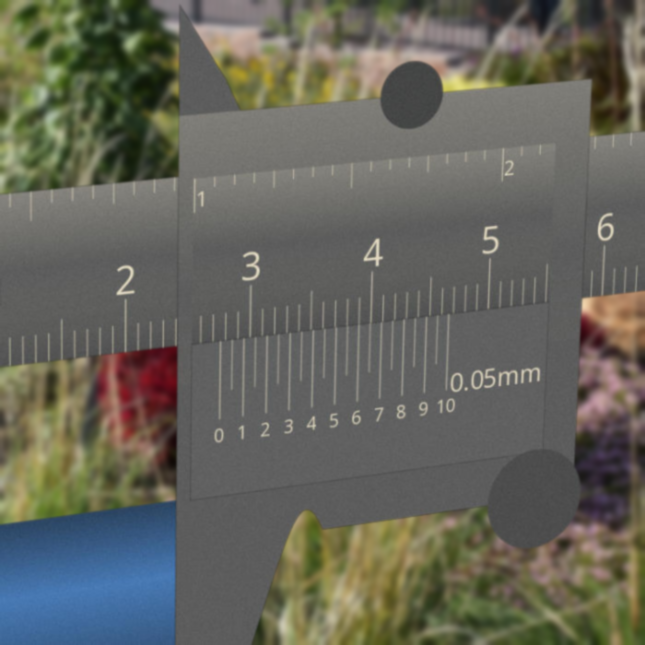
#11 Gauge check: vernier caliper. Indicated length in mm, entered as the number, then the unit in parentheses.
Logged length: 27.6 (mm)
